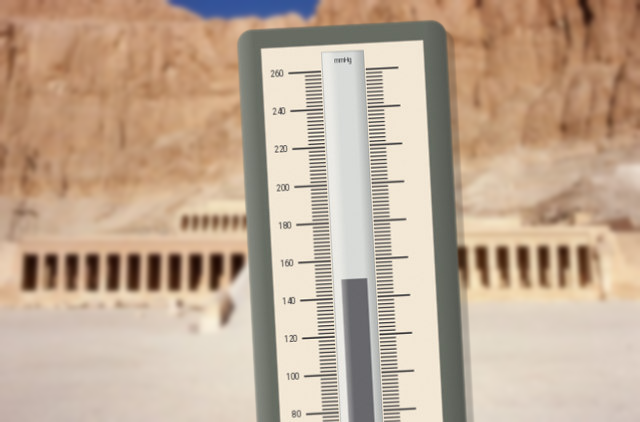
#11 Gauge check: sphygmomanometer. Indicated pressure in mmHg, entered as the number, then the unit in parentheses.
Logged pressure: 150 (mmHg)
